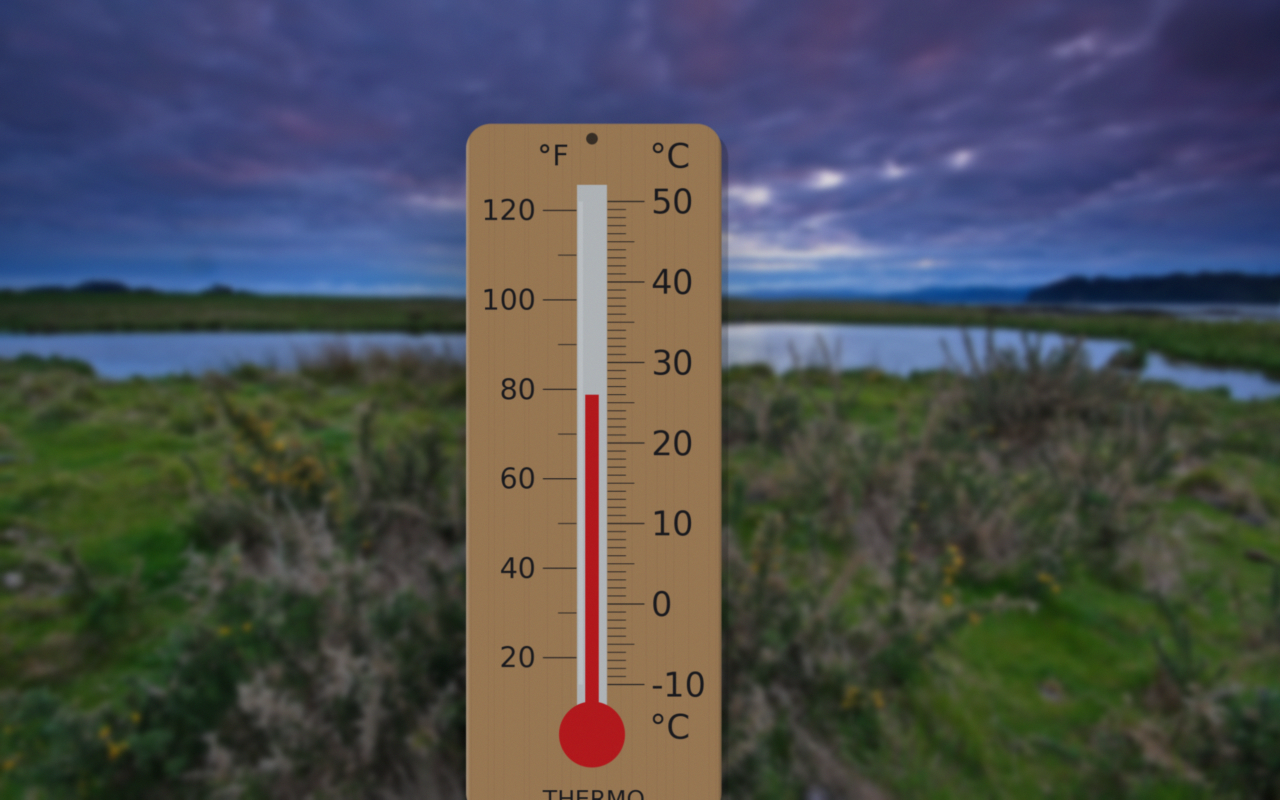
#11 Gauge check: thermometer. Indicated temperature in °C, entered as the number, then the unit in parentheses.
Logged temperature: 26 (°C)
